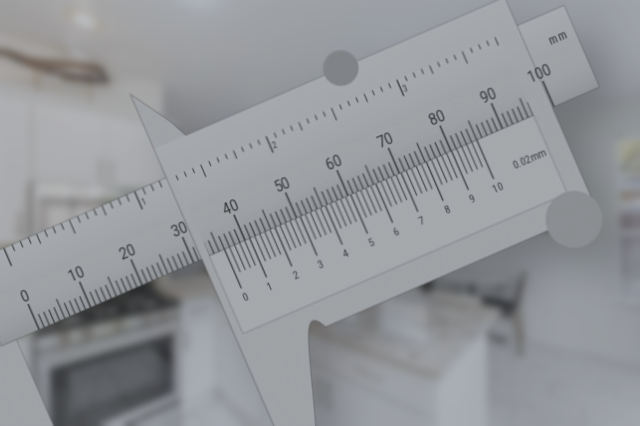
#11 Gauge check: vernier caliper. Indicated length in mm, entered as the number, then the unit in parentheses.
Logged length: 36.0 (mm)
